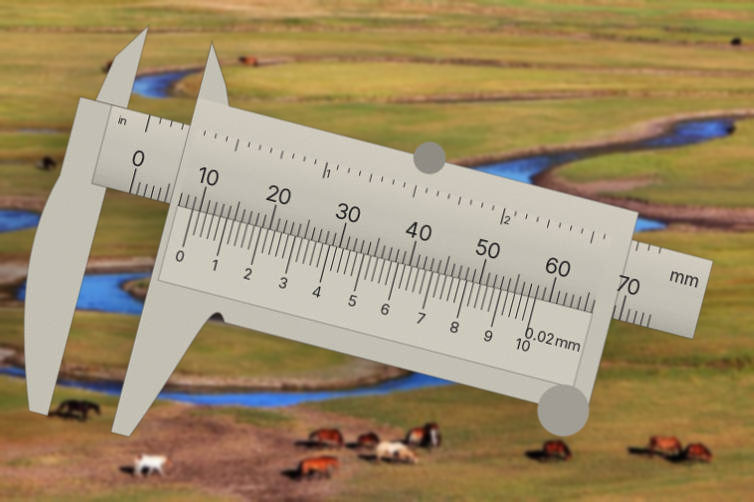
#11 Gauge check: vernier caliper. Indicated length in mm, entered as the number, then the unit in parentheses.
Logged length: 9.0 (mm)
